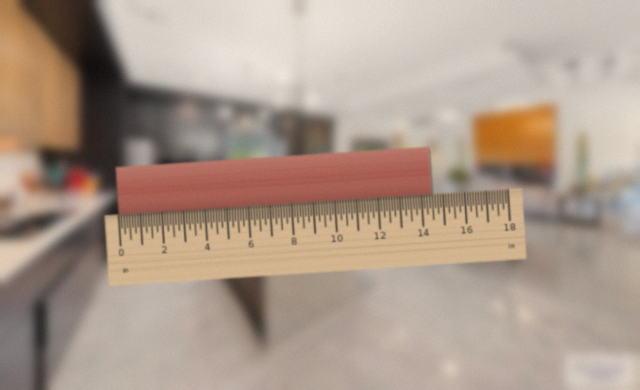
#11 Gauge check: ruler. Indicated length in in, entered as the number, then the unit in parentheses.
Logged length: 14.5 (in)
